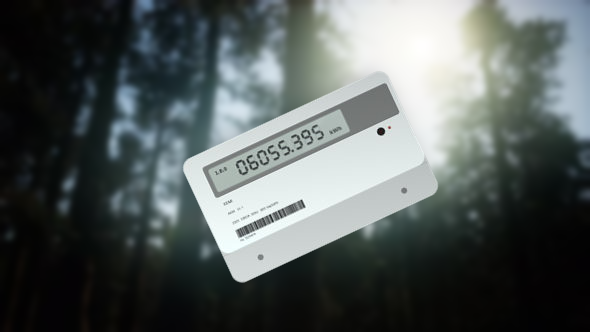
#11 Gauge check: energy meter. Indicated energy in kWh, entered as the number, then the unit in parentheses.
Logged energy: 6055.395 (kWh)
